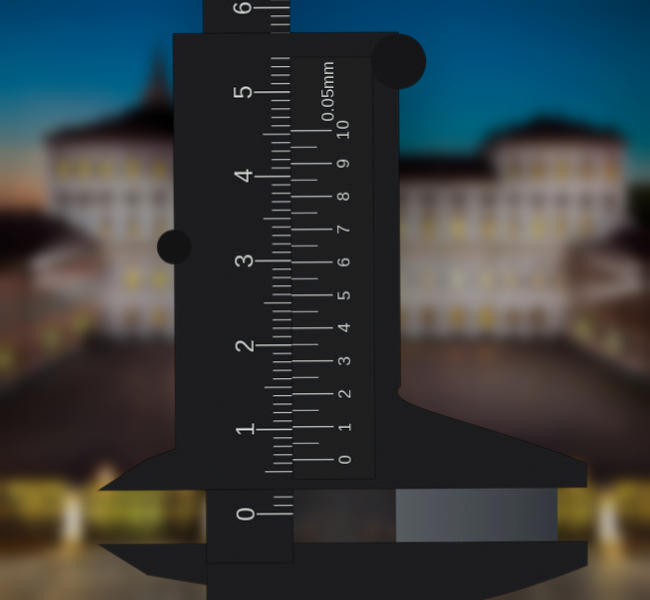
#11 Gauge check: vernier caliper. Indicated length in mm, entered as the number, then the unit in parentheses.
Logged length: 6.4 (mm)
